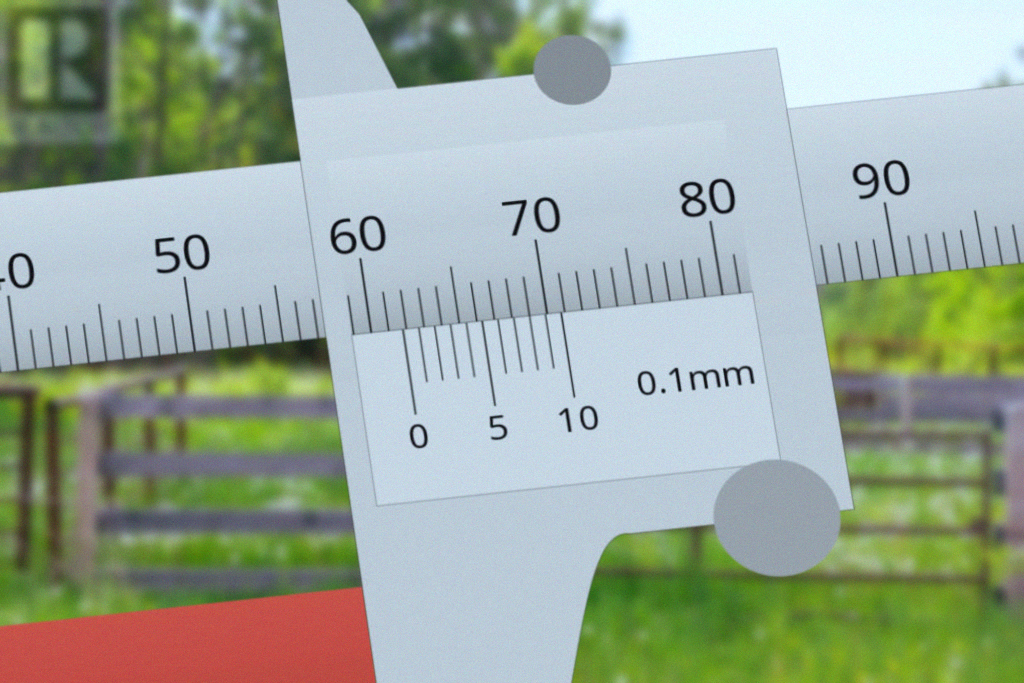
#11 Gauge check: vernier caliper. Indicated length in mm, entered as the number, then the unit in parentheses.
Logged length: 61.8 (mm)
